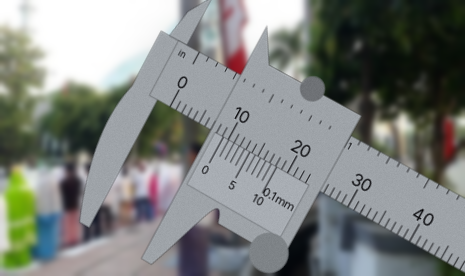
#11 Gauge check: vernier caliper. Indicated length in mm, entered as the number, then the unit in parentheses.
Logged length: 9.2 (mm)
